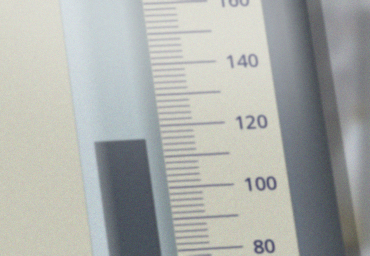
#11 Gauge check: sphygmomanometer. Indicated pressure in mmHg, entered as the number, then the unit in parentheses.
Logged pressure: 116 (mmHg)
